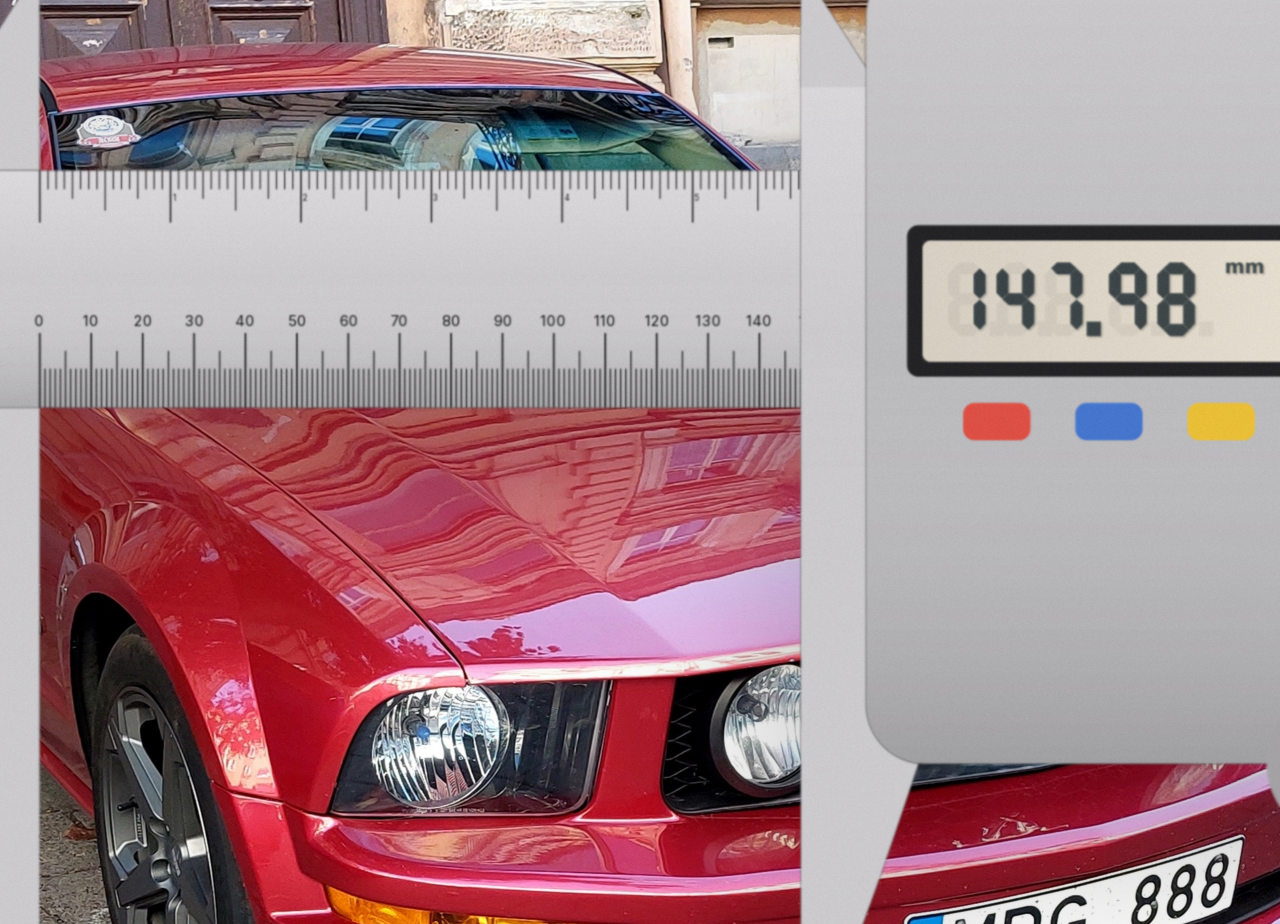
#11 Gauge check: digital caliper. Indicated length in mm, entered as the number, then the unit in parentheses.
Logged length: 147.98 (mm)
